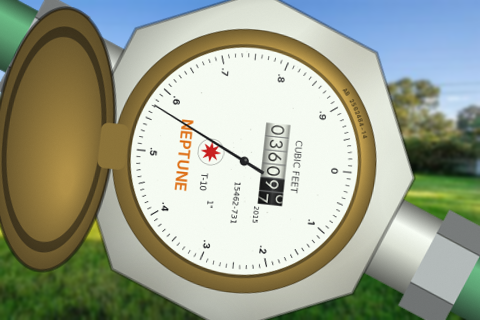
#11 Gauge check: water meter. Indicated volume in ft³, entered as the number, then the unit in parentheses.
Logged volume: 36096.57 (ft³)
